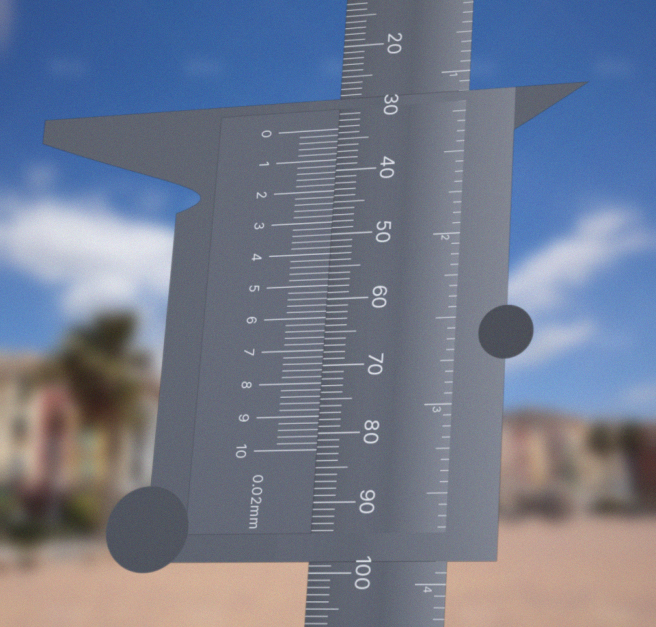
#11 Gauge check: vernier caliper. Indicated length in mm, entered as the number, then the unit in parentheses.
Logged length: 33.4 (mm)
